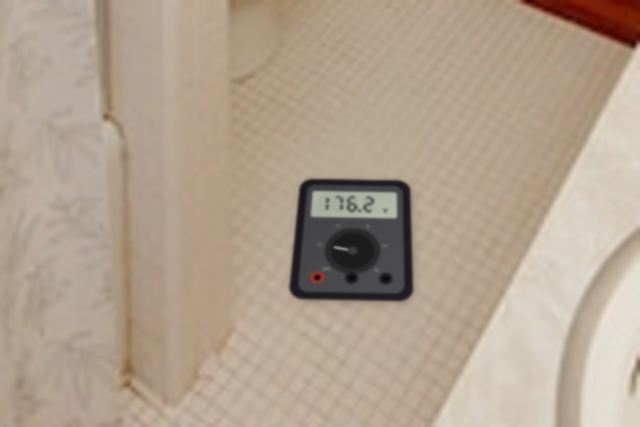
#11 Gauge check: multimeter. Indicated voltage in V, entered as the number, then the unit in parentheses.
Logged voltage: 176.2 (V)
